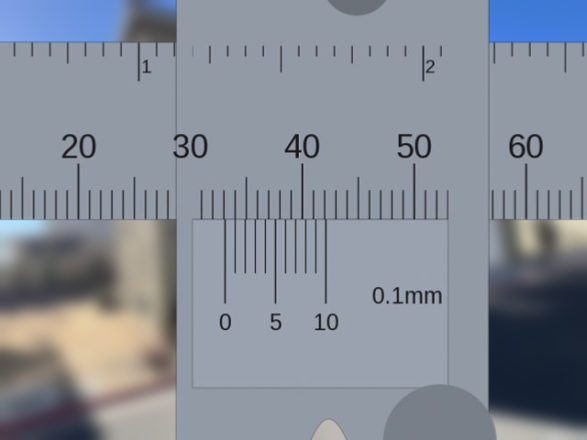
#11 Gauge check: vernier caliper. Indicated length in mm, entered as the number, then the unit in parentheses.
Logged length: 33.1 (mm)
